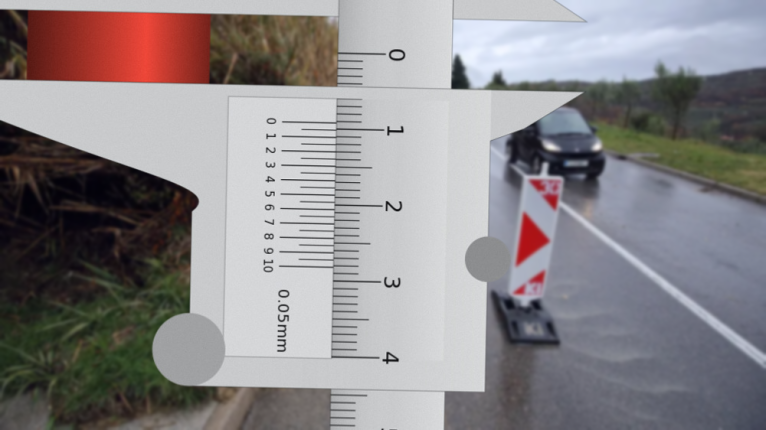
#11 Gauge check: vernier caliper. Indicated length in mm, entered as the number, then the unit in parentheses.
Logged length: 9.2 (mm)
